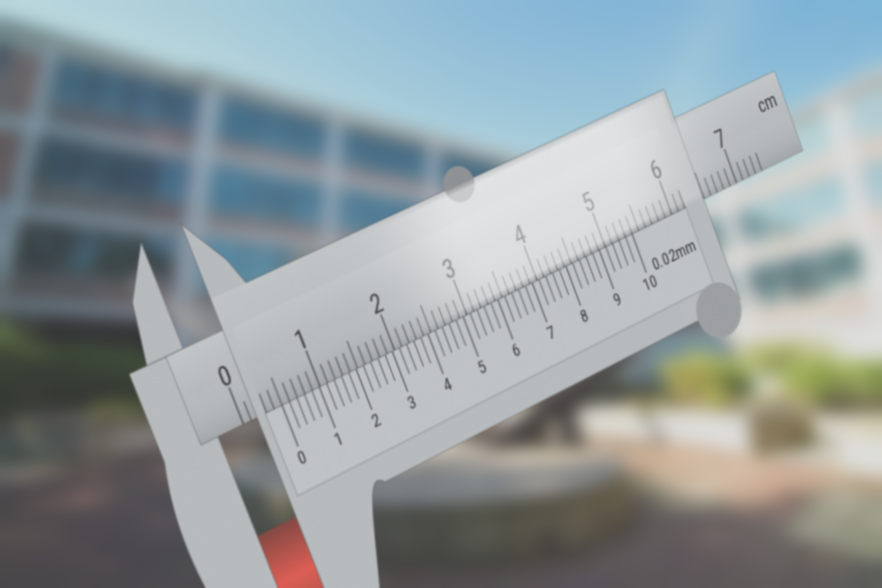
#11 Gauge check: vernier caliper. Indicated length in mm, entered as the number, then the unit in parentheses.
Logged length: 5.0 (mm)
